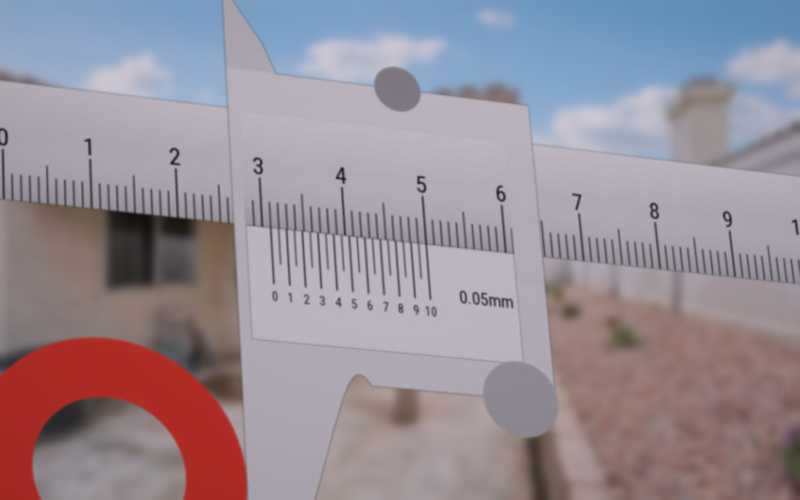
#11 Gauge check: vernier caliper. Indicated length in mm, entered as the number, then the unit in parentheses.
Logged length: 31.0 (mm)
